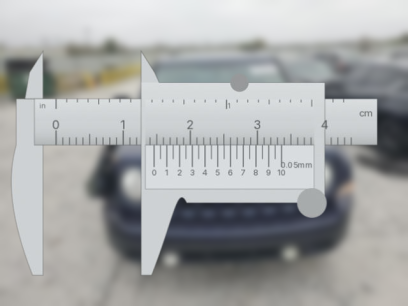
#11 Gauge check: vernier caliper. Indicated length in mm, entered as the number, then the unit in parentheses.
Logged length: 14.6 (mm)
